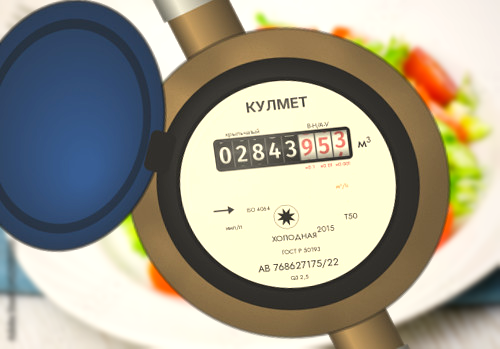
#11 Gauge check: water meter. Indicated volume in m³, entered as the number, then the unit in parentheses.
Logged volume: 2843.953 (m³)
